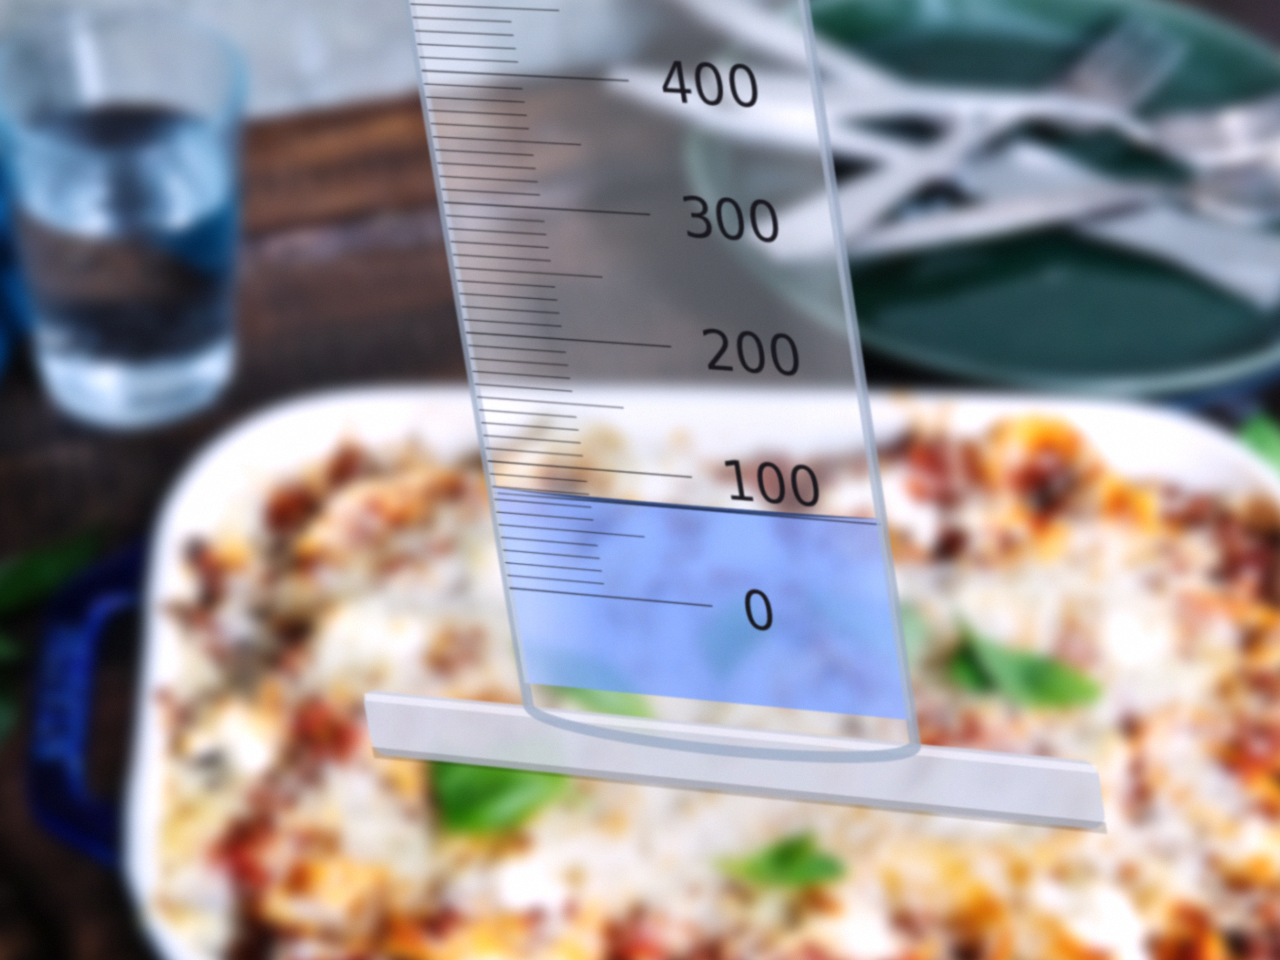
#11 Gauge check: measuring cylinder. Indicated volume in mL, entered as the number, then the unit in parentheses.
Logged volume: 75 (mL)
